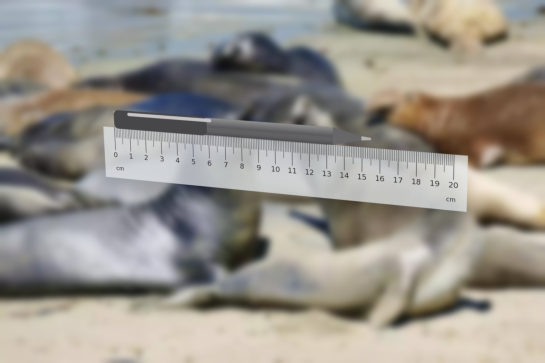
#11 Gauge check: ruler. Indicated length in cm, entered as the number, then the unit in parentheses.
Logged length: 15.5 (cm)
